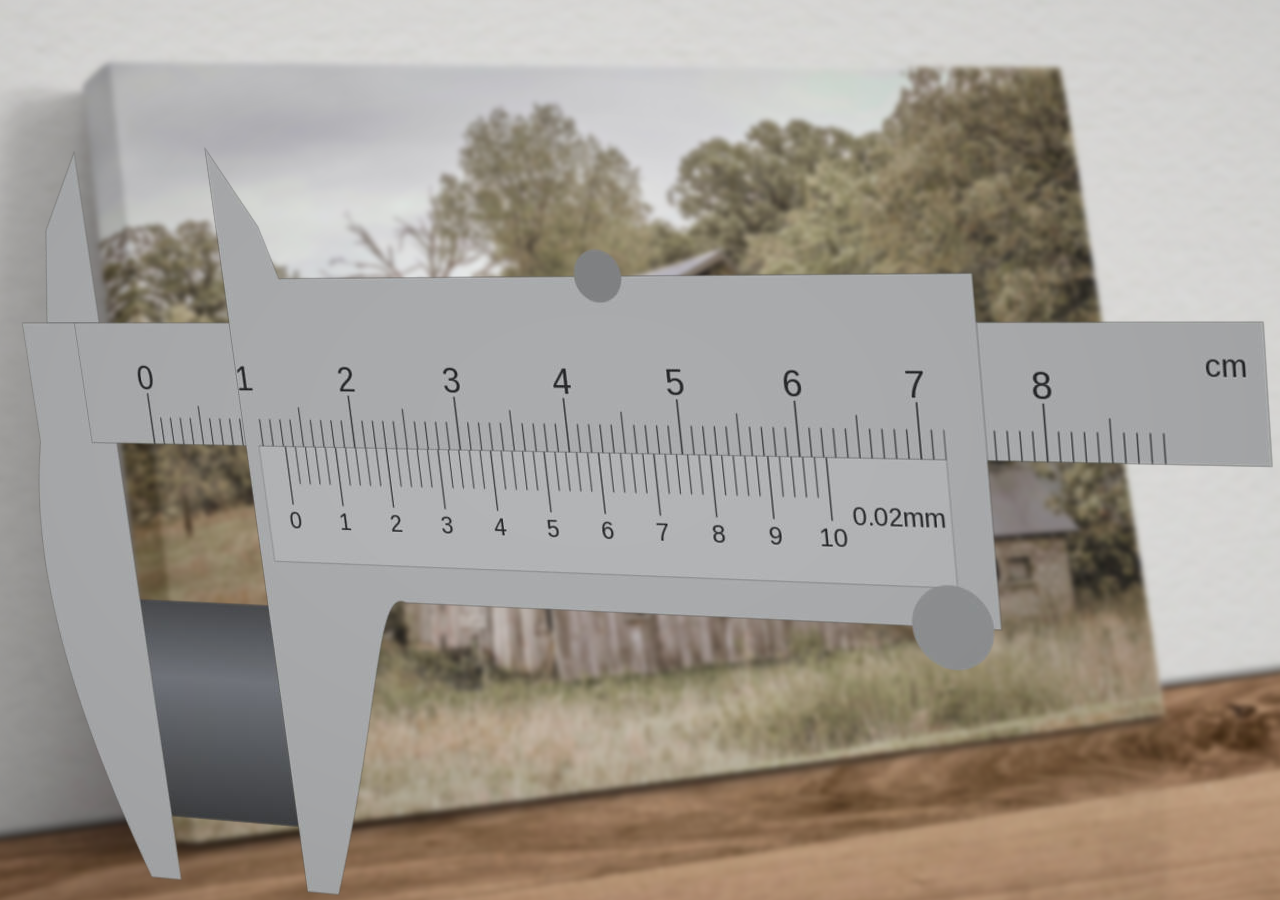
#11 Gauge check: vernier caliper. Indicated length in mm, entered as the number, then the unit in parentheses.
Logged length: 13.2 (mm)
